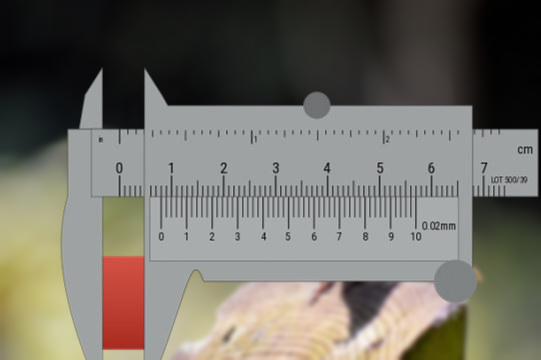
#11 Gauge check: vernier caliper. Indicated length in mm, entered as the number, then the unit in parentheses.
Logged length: 8.0 (mm)
